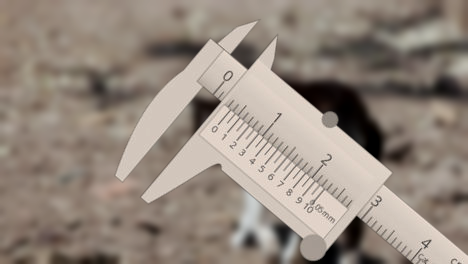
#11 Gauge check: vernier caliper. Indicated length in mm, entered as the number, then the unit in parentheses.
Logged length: 3.6 (mm)
